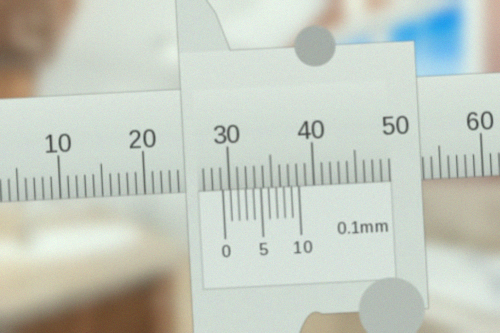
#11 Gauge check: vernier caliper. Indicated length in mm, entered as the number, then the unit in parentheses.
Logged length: 29.2 (mm)
